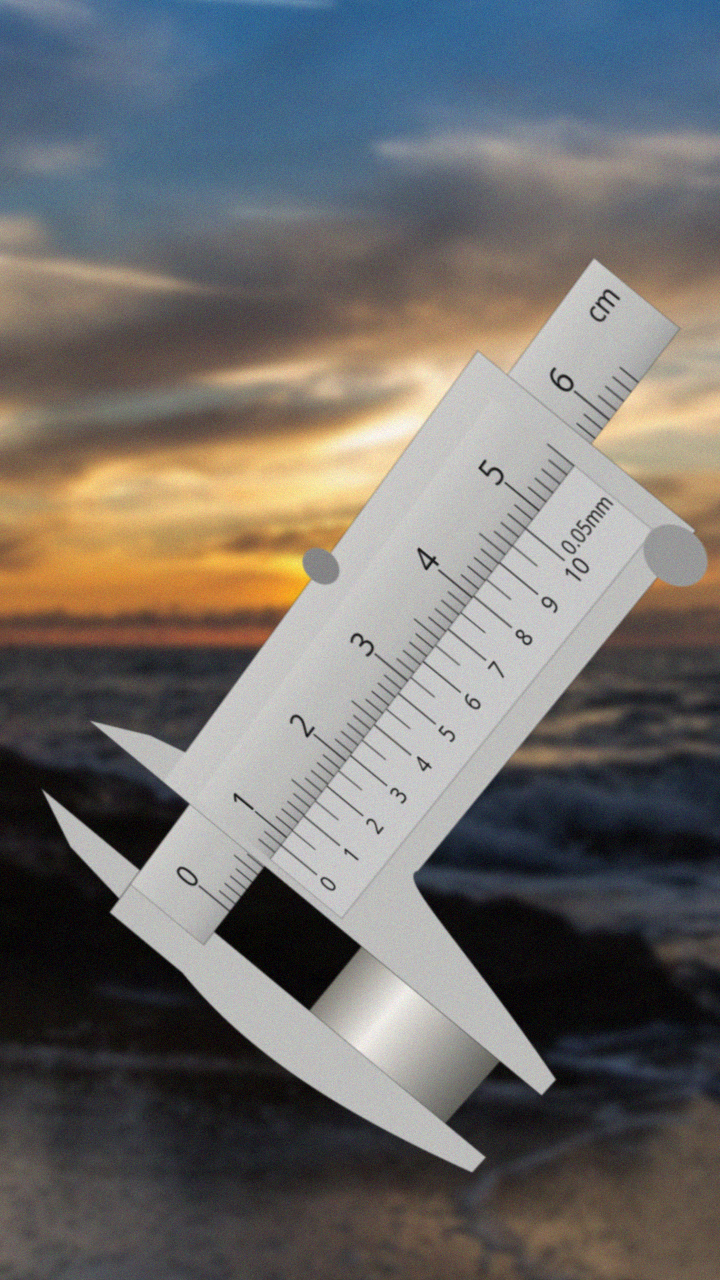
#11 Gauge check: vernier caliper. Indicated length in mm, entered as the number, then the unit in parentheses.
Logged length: 9.0 (mm)
